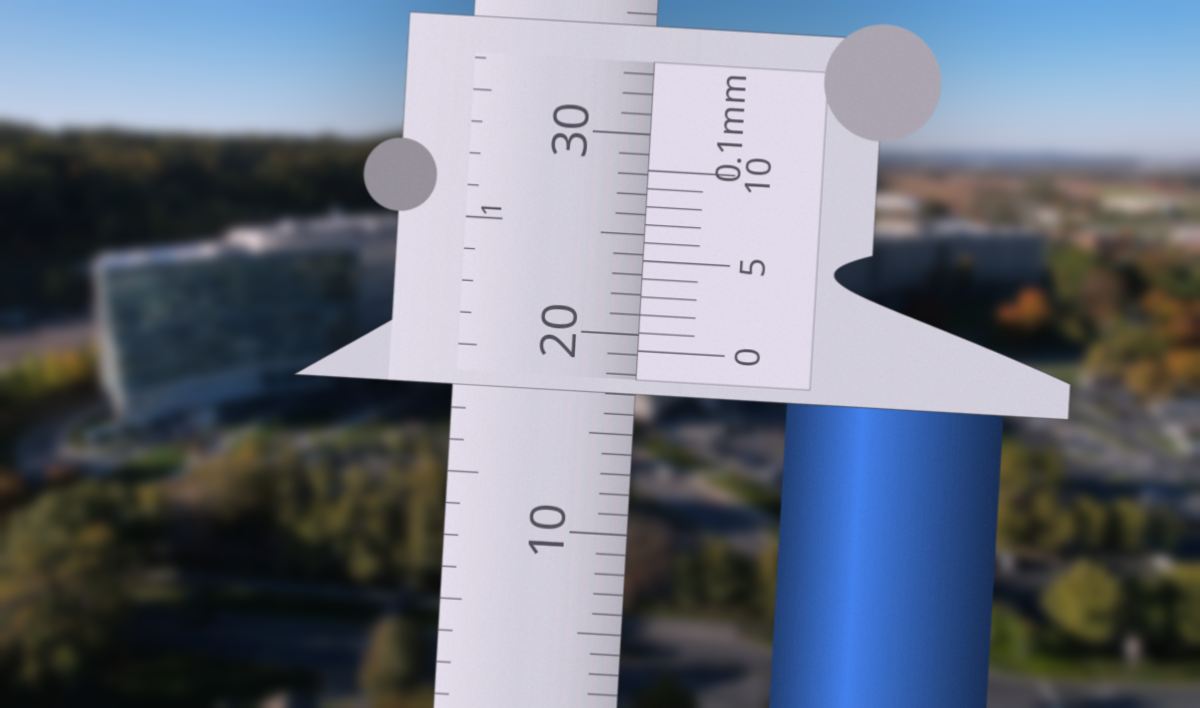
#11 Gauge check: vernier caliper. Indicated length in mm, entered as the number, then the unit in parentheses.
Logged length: 19.2 (mm)
